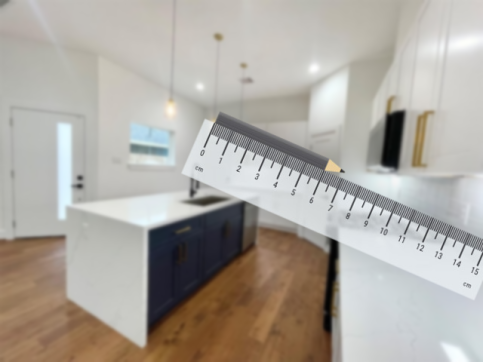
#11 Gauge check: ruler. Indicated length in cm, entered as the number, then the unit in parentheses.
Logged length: 7 (cm)
